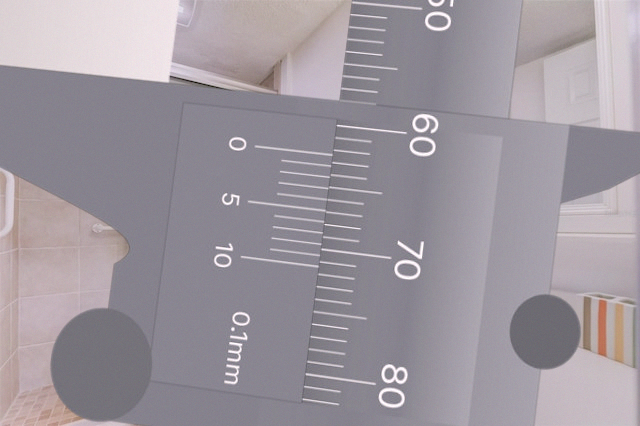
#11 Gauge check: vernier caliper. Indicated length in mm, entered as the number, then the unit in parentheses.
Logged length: 62.4 (mm)
